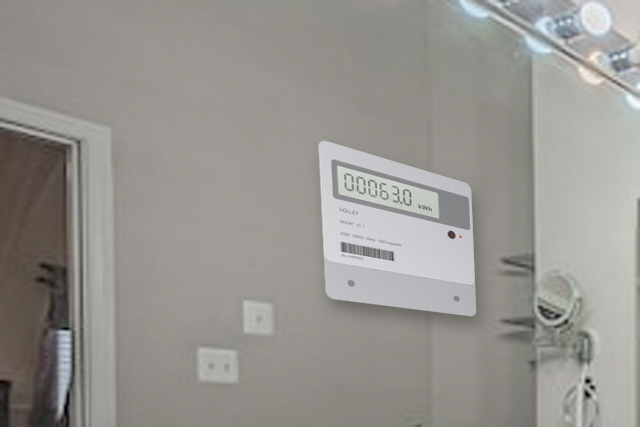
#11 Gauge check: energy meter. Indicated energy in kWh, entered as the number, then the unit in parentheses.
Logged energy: 63.0 (kWh)
